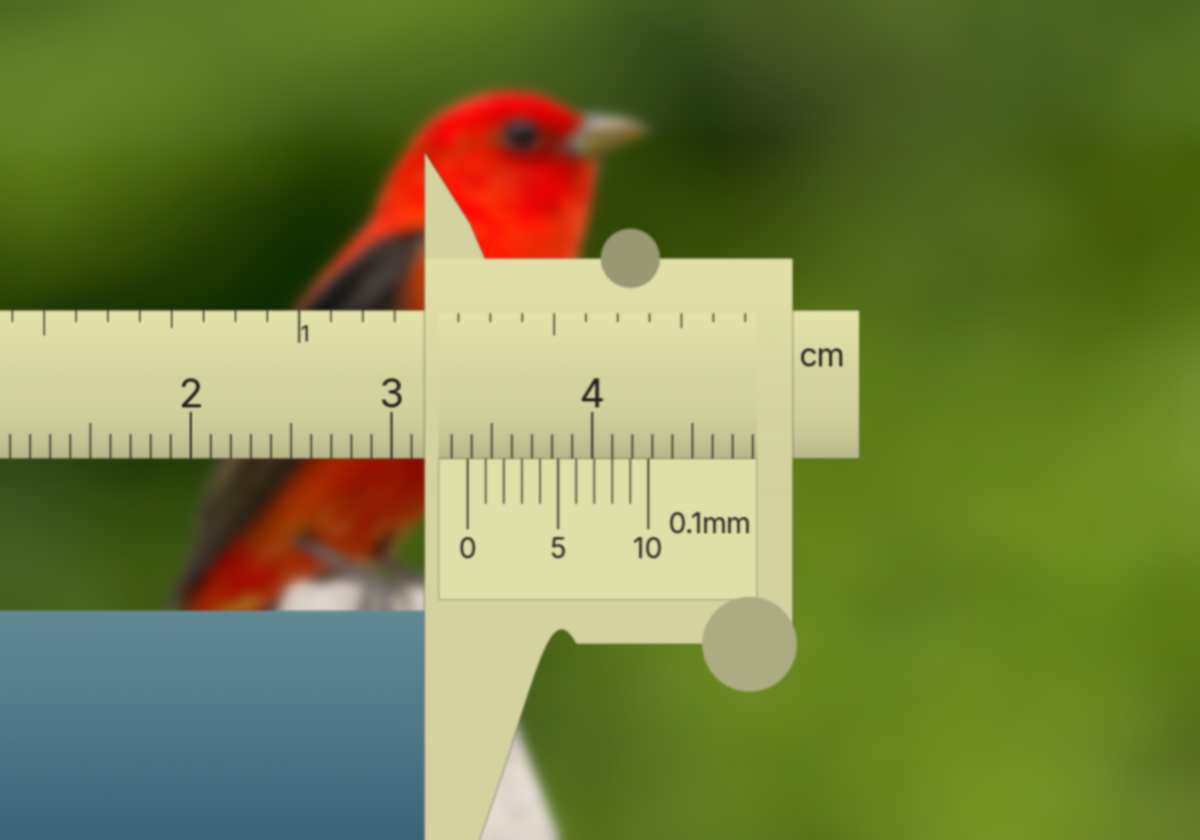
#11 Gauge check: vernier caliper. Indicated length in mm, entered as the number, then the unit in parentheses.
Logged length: 33.8 (mm)
